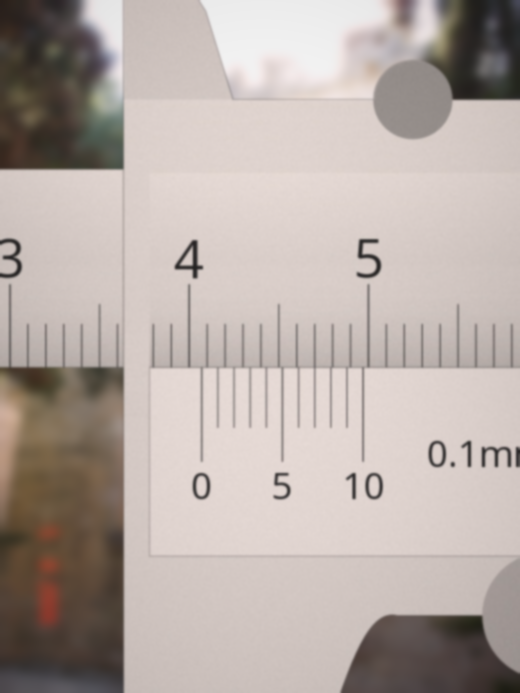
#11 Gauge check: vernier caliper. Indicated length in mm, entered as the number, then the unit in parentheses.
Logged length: 40.7 (mm)
